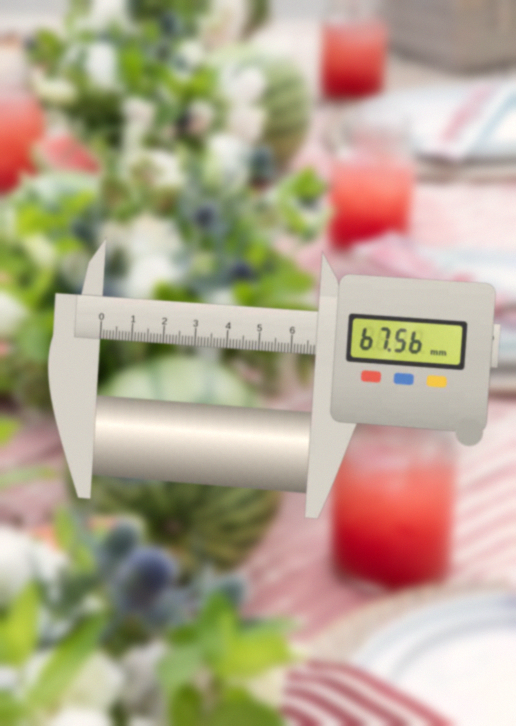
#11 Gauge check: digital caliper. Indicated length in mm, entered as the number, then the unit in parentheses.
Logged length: 67.56 (mm)
